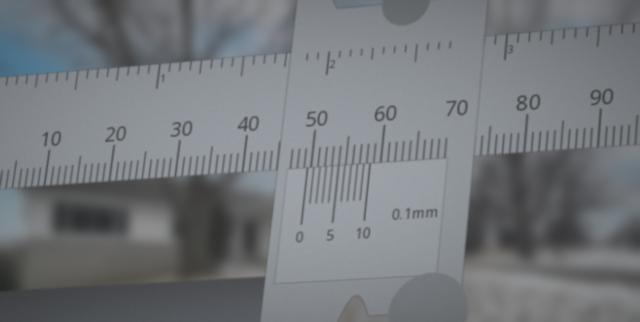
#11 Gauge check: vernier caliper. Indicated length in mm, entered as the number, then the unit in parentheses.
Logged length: 49.5 (mm)
